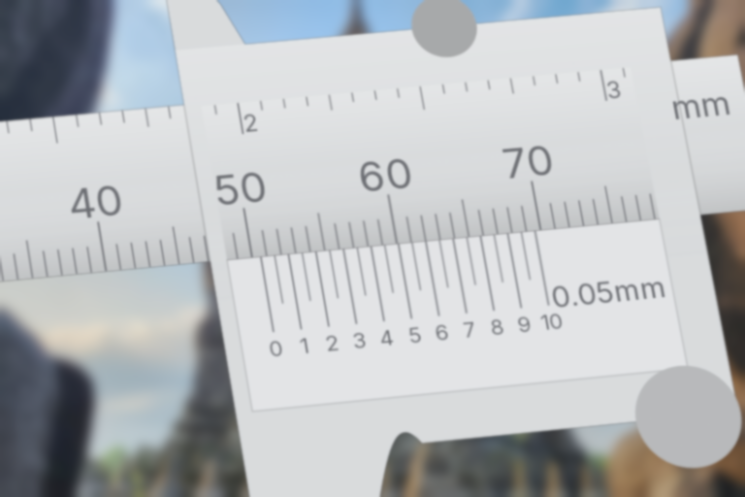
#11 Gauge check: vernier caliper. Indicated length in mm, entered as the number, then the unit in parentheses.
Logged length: 50.6 (mm)
